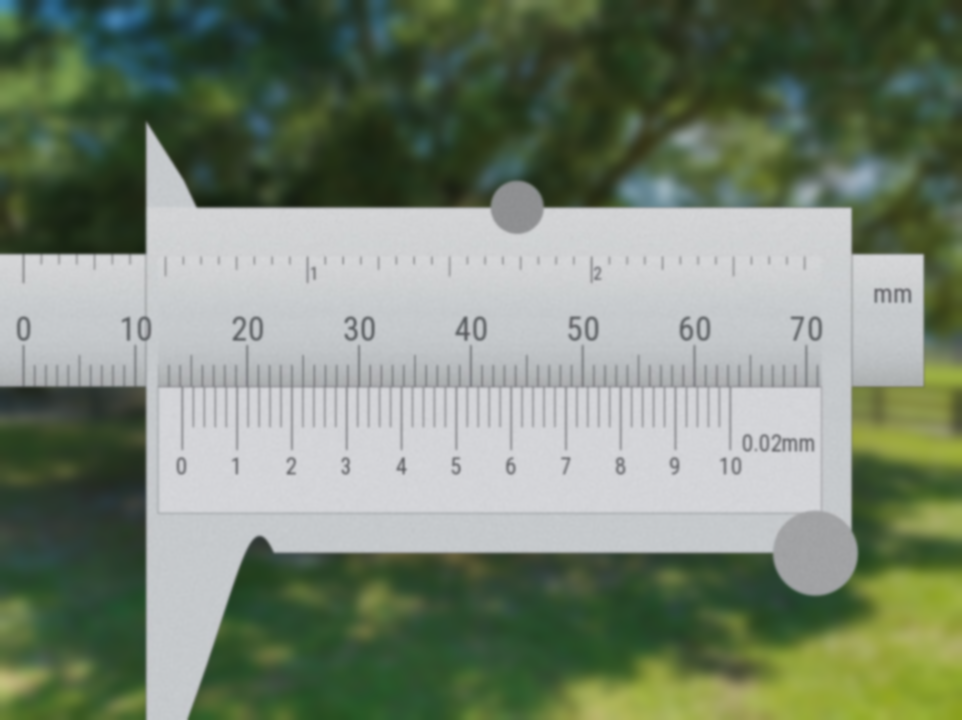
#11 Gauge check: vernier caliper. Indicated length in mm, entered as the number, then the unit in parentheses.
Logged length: 14.2 (mm)
